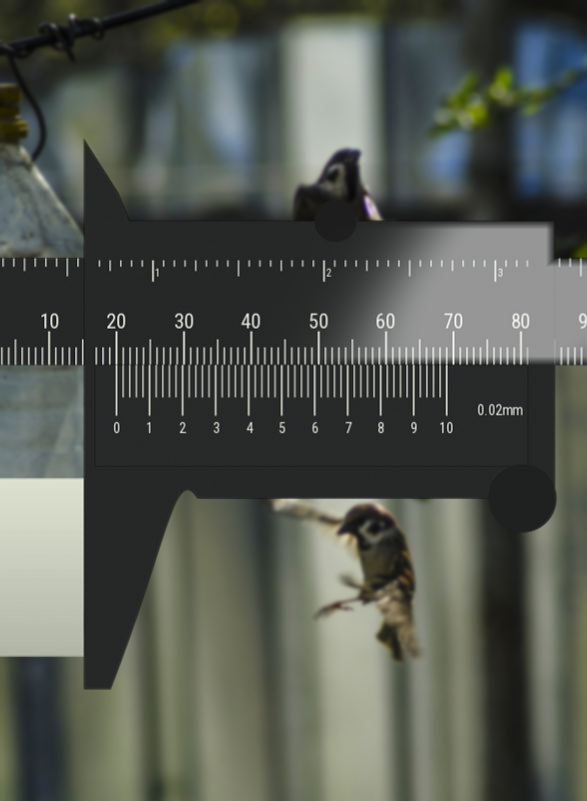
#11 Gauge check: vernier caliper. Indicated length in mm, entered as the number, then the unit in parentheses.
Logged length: 20.0 (mm)
